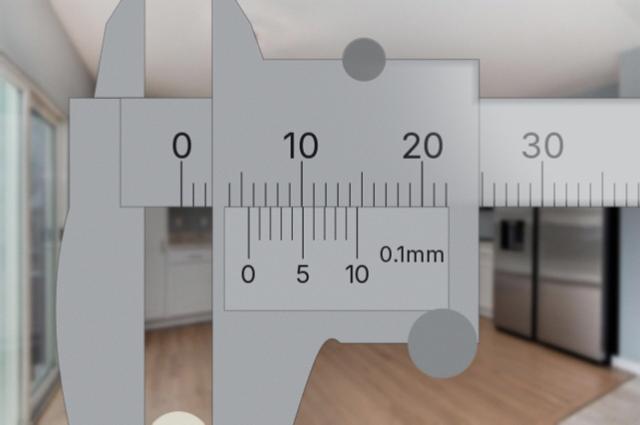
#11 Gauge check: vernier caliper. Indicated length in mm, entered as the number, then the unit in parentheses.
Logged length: 5.6 (mm)
